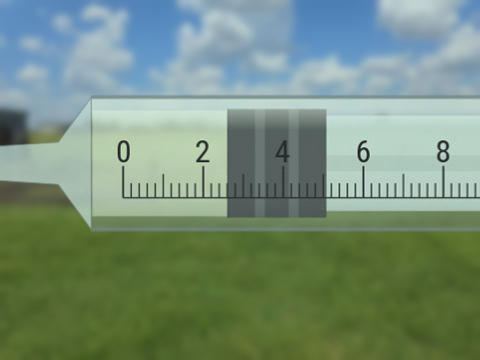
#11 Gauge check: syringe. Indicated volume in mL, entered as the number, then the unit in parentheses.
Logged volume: 2.6 (mL)
